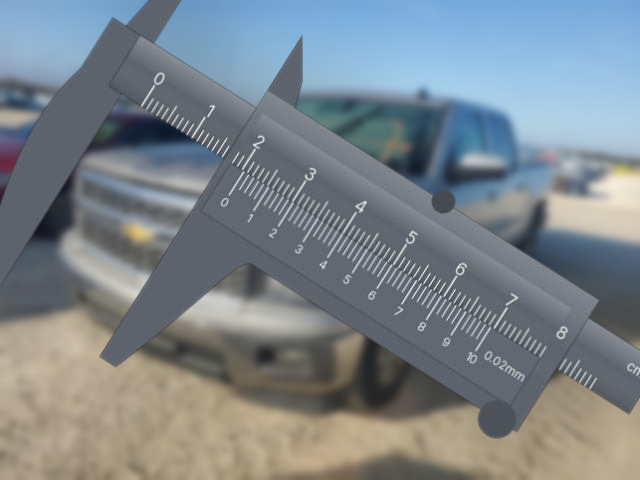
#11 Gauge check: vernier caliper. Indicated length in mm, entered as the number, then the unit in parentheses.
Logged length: 20.4 (mm)
